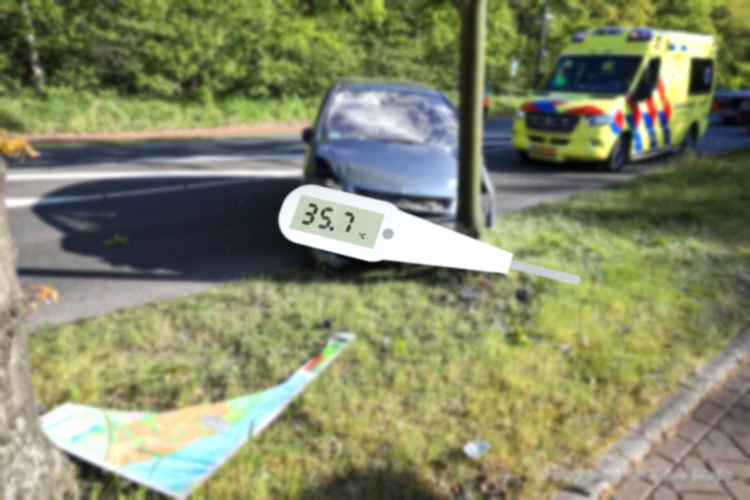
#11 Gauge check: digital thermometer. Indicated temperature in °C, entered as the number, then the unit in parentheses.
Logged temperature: 35.7 (°C)
